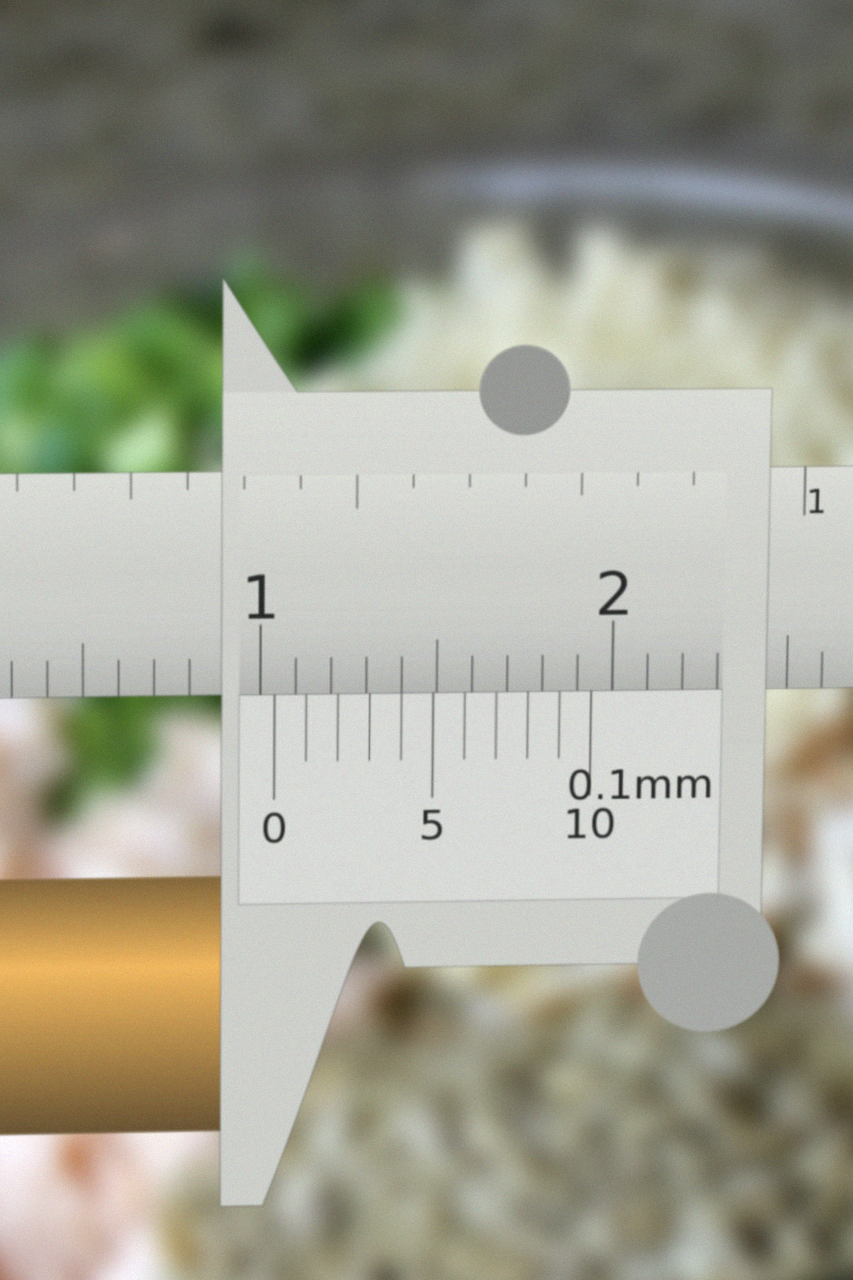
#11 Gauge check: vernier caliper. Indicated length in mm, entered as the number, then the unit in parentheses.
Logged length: 10.4 (mm)
